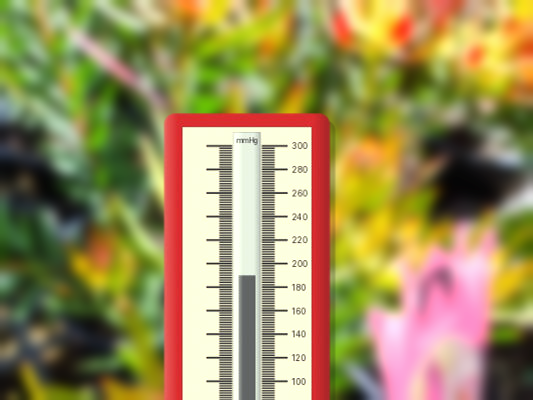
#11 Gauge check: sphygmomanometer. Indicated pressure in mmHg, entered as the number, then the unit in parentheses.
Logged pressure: 190 (mmHg)
